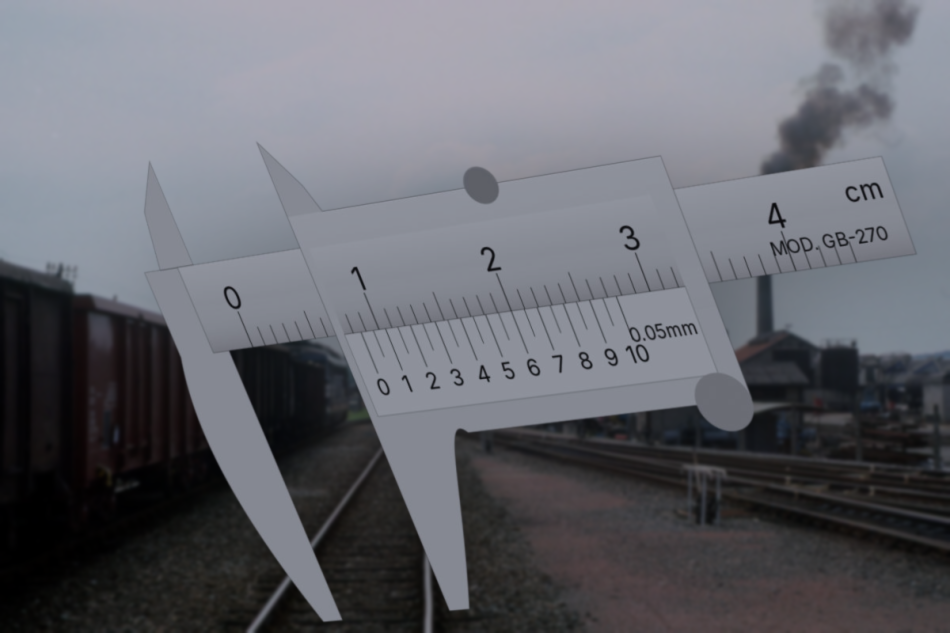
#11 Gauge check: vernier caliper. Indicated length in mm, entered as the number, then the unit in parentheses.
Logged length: 8.6 (mm)
